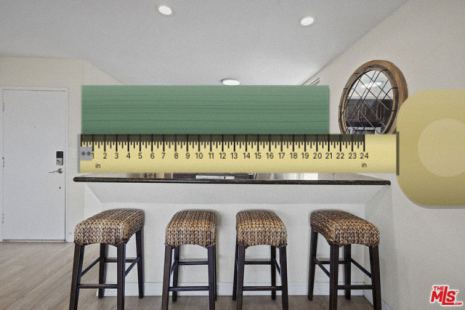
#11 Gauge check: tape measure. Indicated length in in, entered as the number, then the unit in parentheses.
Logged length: 21 (in)
